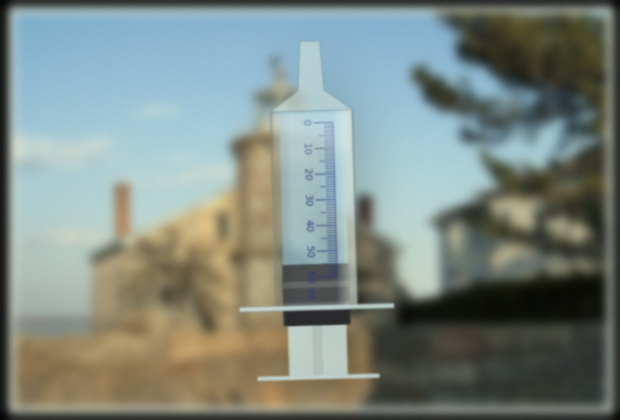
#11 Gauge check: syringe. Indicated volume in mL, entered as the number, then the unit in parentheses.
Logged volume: 55 (mL)
